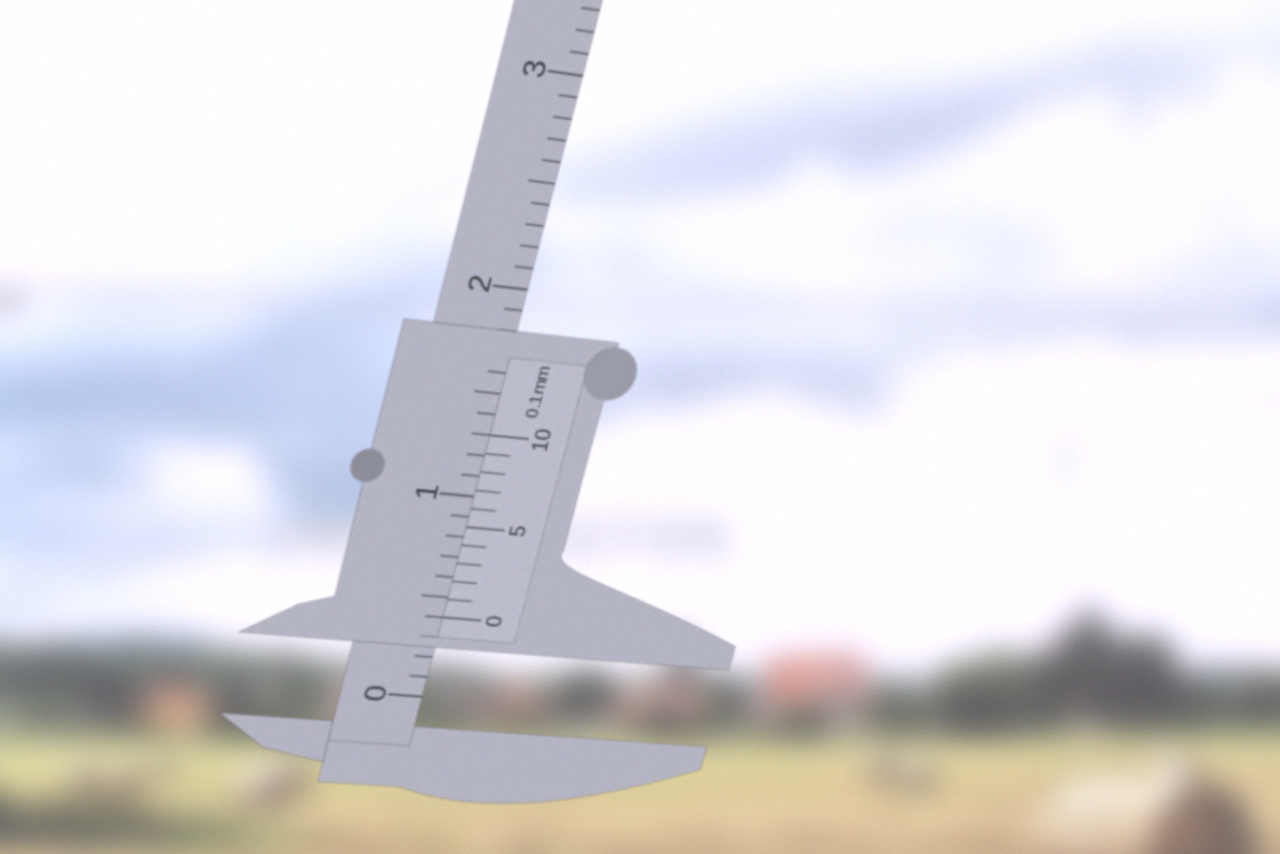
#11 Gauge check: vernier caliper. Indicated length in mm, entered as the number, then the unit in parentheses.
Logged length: 4.0 (mm)
